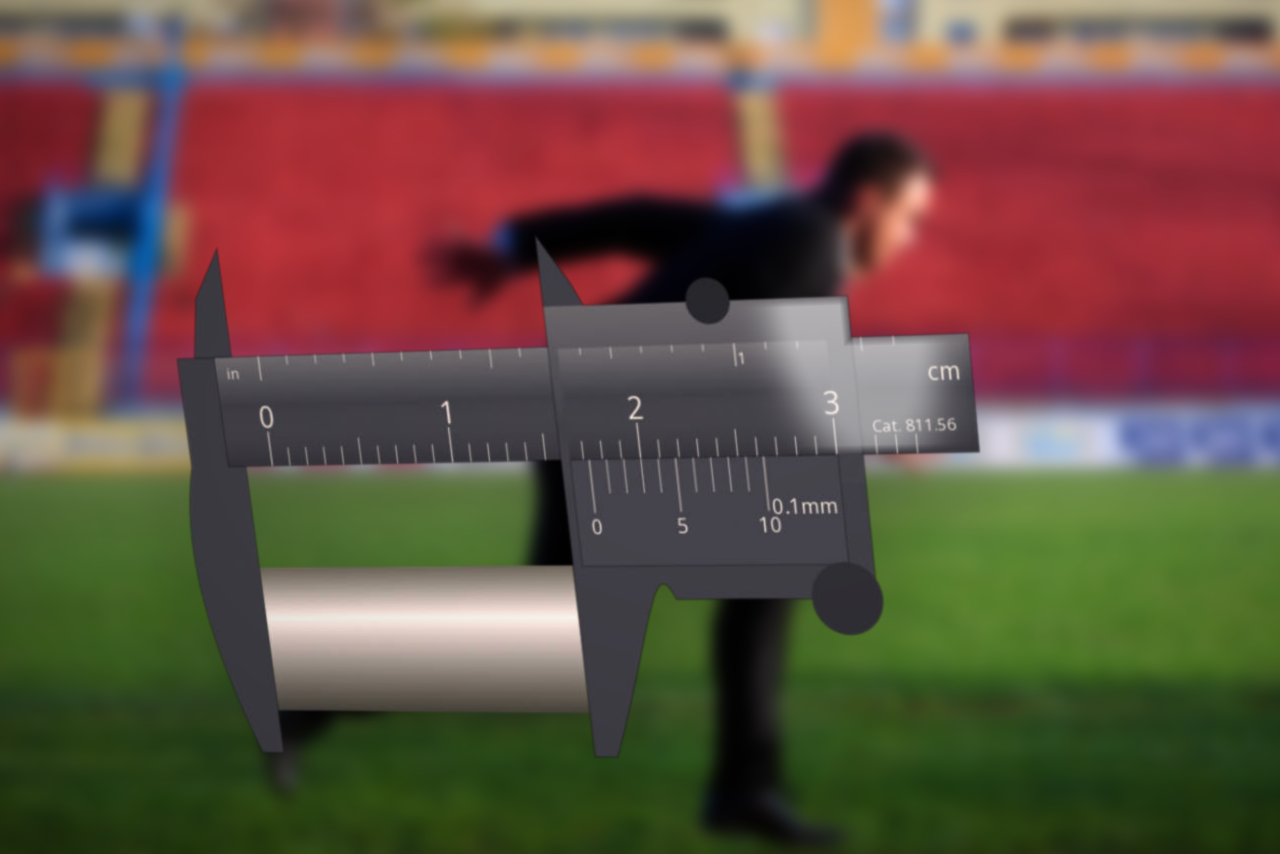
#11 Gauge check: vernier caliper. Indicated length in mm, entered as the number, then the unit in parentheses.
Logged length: 17.3 (mm)
